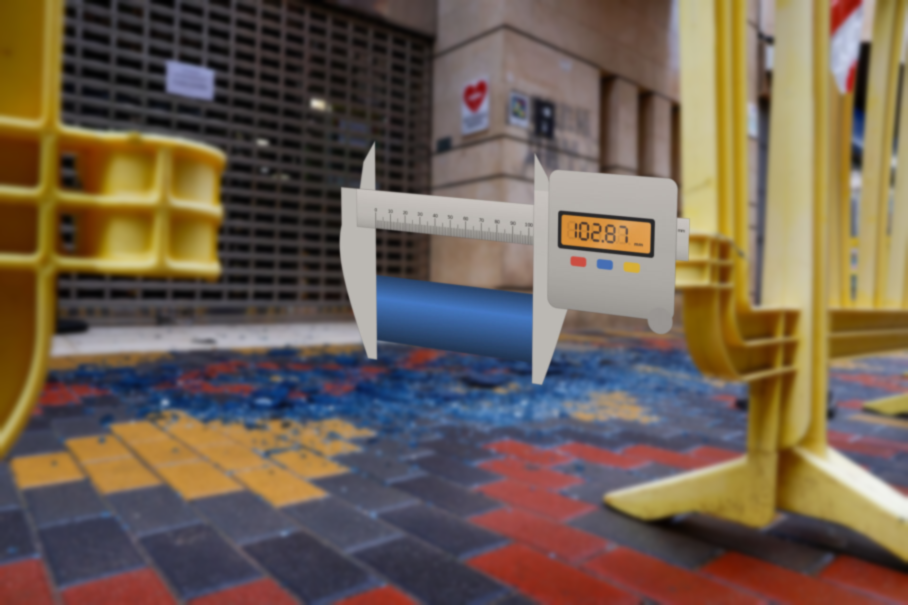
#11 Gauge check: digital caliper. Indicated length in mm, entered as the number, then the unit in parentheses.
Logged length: 102.87 (mm)
